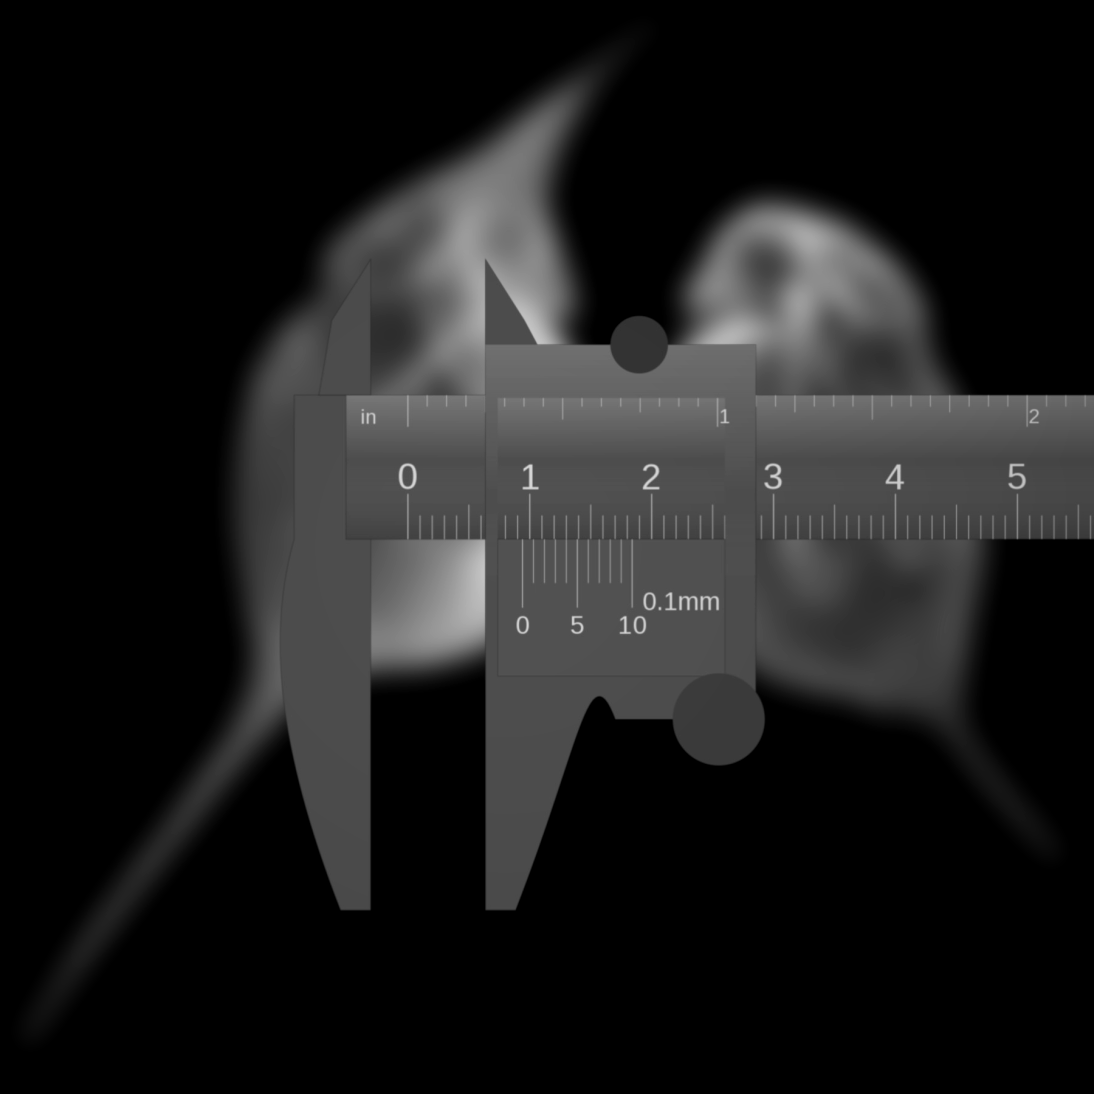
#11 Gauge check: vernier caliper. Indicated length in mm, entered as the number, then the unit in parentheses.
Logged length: 9.4 (mm)
